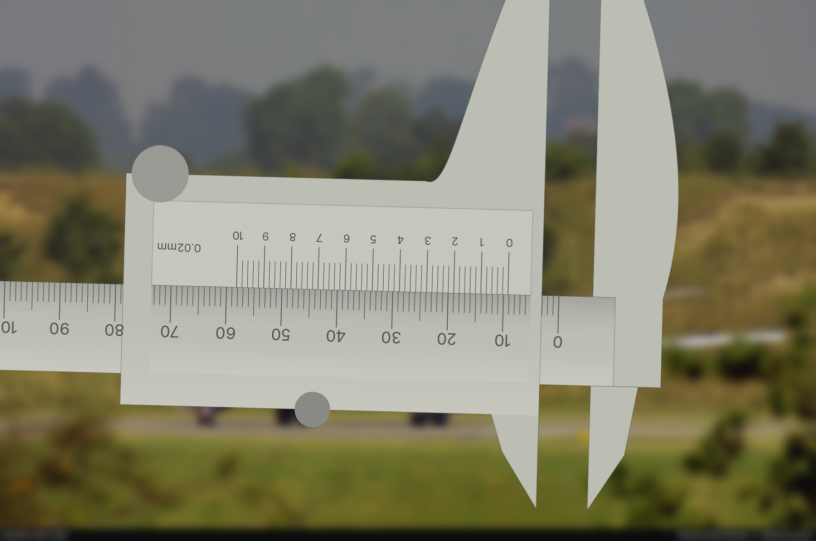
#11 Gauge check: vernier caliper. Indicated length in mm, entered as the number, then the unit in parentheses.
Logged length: 9.2 (mm)
